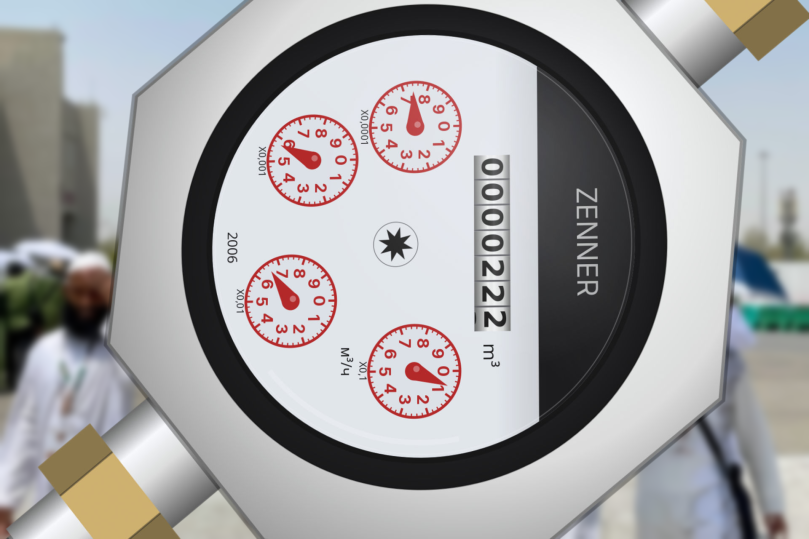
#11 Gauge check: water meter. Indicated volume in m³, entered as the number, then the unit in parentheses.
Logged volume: 222.0657 (m³)
